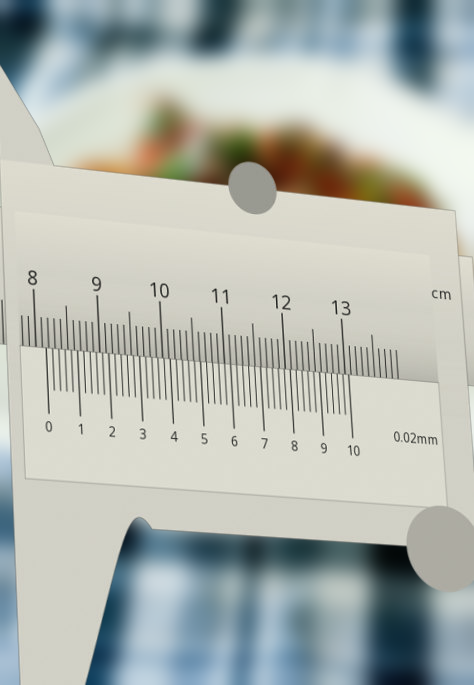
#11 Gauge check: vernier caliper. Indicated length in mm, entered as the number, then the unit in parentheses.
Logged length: 81.6 (mm)
